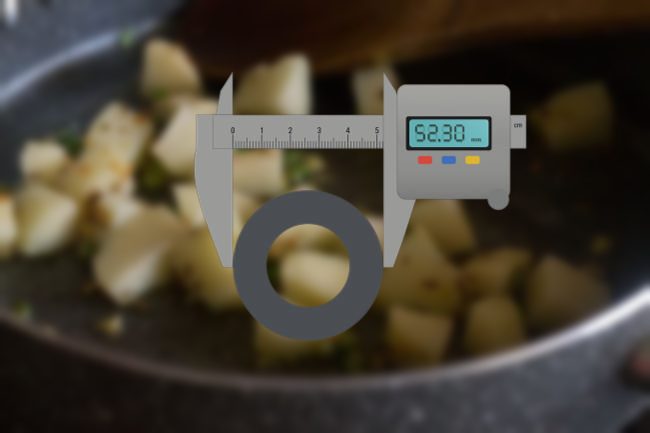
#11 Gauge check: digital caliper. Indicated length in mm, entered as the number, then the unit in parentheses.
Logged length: 52.30 (mm)
